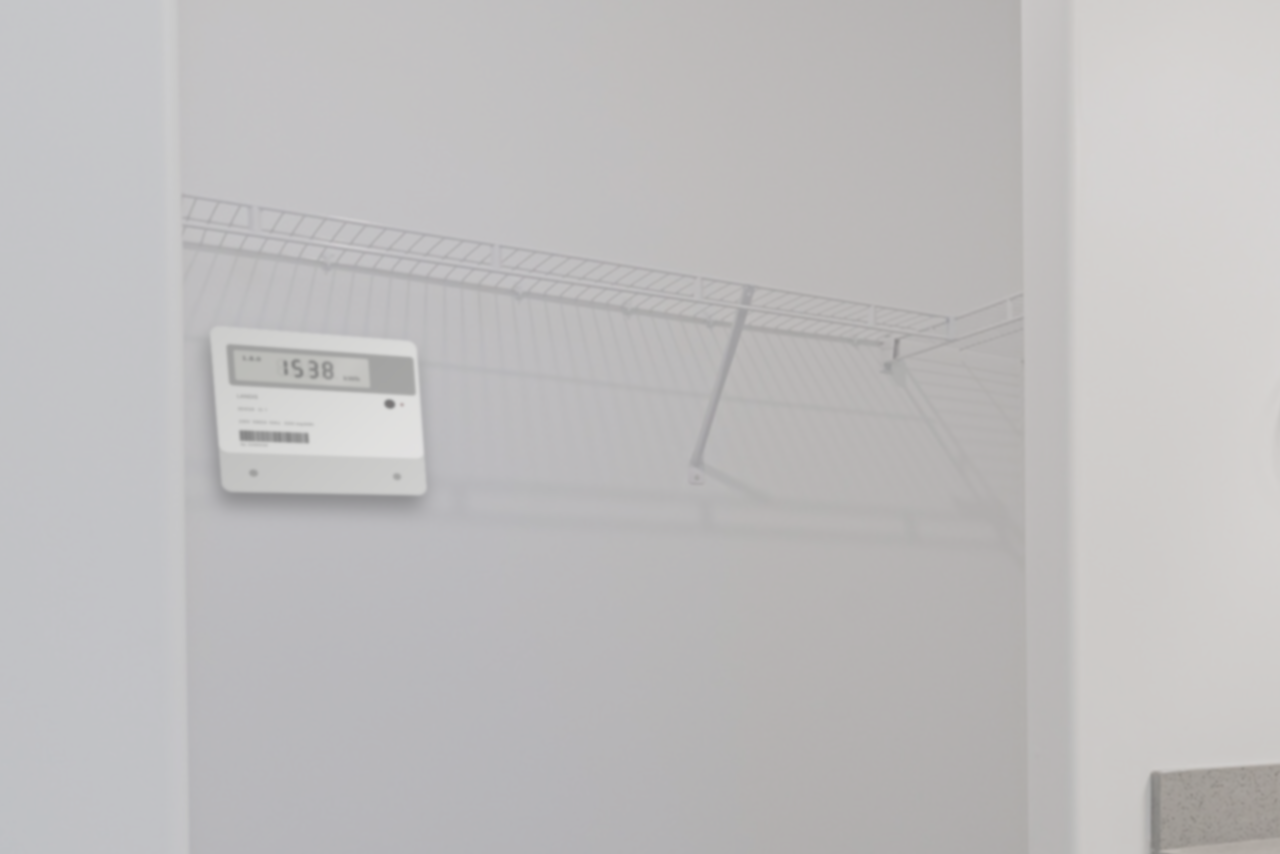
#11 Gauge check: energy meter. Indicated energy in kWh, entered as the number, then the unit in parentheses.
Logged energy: 1538 (kWh)
